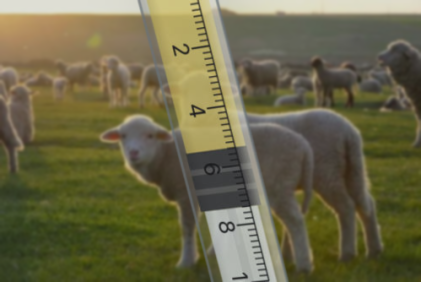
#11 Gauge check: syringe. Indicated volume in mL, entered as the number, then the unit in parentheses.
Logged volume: 5.4 (mL)
